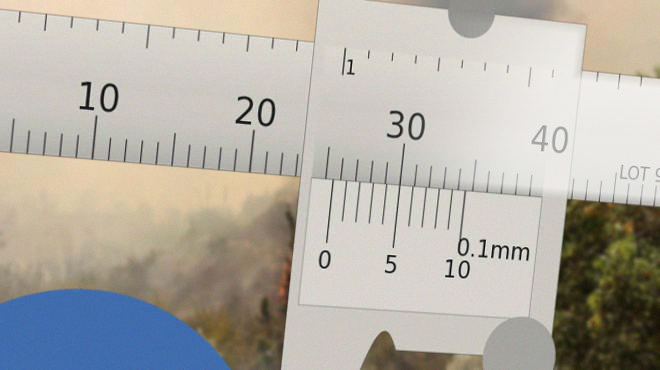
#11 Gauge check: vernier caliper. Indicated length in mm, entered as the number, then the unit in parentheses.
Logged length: 25.5 (mm)
